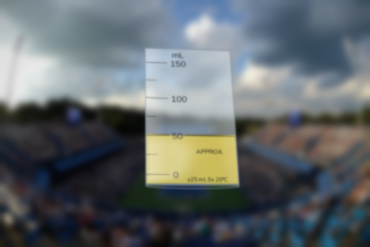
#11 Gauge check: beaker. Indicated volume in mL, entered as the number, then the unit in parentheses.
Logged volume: 50 (mL)
